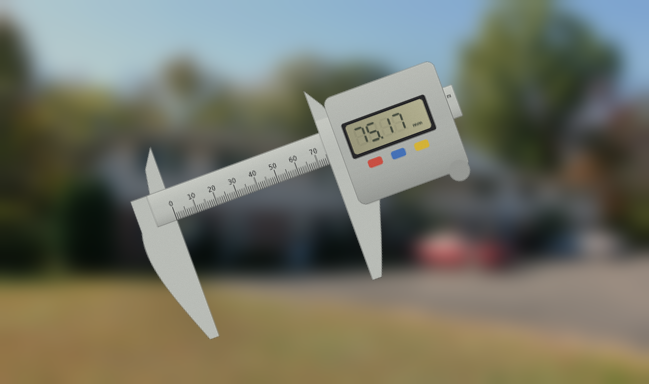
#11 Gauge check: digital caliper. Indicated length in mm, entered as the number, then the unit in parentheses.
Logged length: 75.17 (mm)
